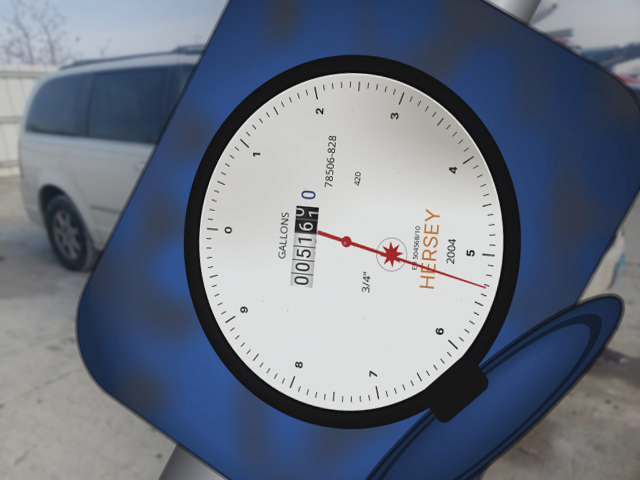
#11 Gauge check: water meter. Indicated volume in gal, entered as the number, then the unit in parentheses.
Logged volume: 51605.3 (gal)
